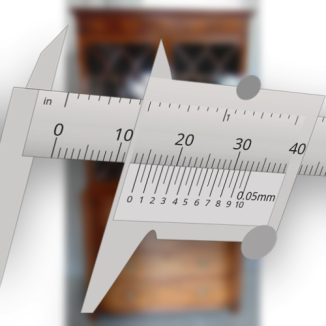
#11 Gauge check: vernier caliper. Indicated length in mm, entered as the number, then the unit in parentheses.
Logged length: 14.0 (mm)
